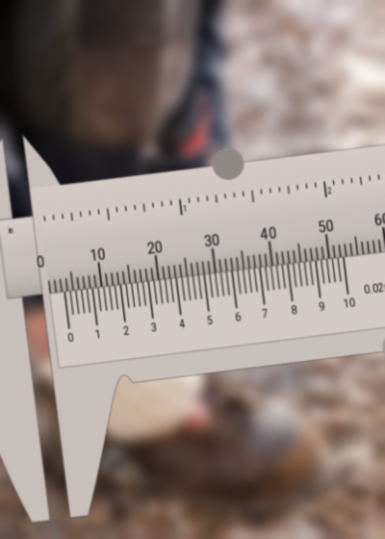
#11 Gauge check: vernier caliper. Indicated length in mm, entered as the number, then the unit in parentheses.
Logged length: 3.5 (mm)
